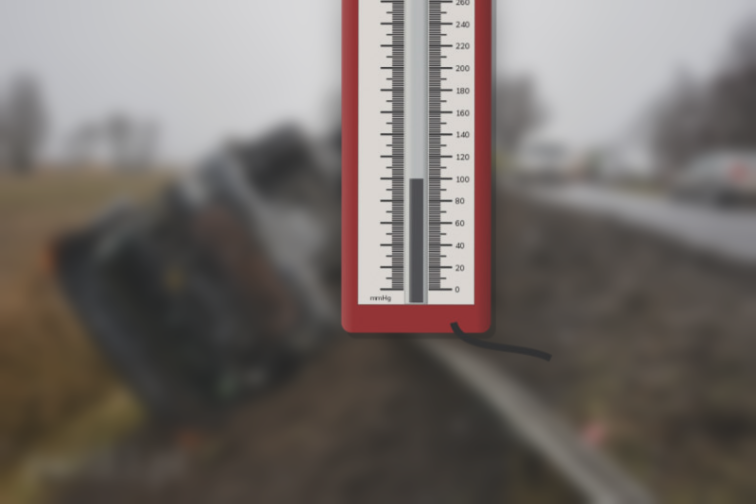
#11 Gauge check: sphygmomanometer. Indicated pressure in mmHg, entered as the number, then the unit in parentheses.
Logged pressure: 100 (mmHg)
